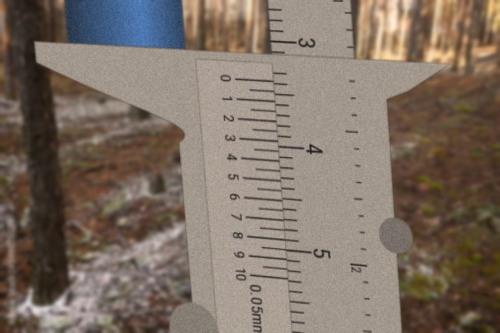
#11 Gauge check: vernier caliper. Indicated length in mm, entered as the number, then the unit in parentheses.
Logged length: 33.8 (mm)
